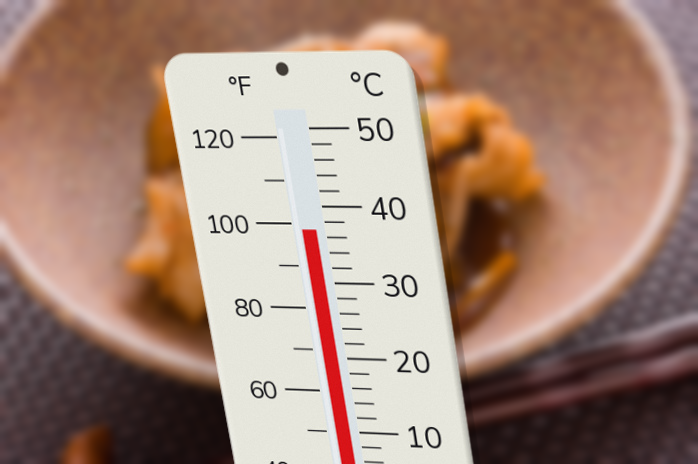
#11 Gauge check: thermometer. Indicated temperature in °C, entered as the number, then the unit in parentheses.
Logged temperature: 37 (°C)
